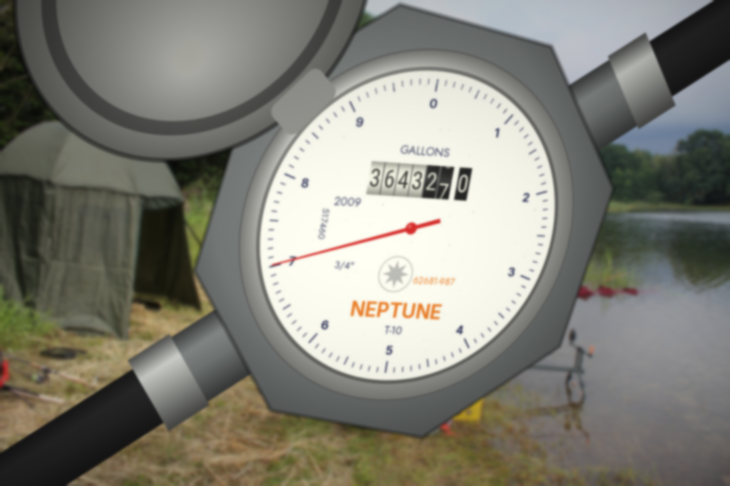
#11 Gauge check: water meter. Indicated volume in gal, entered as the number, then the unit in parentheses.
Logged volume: 3643267.0 (gal)
